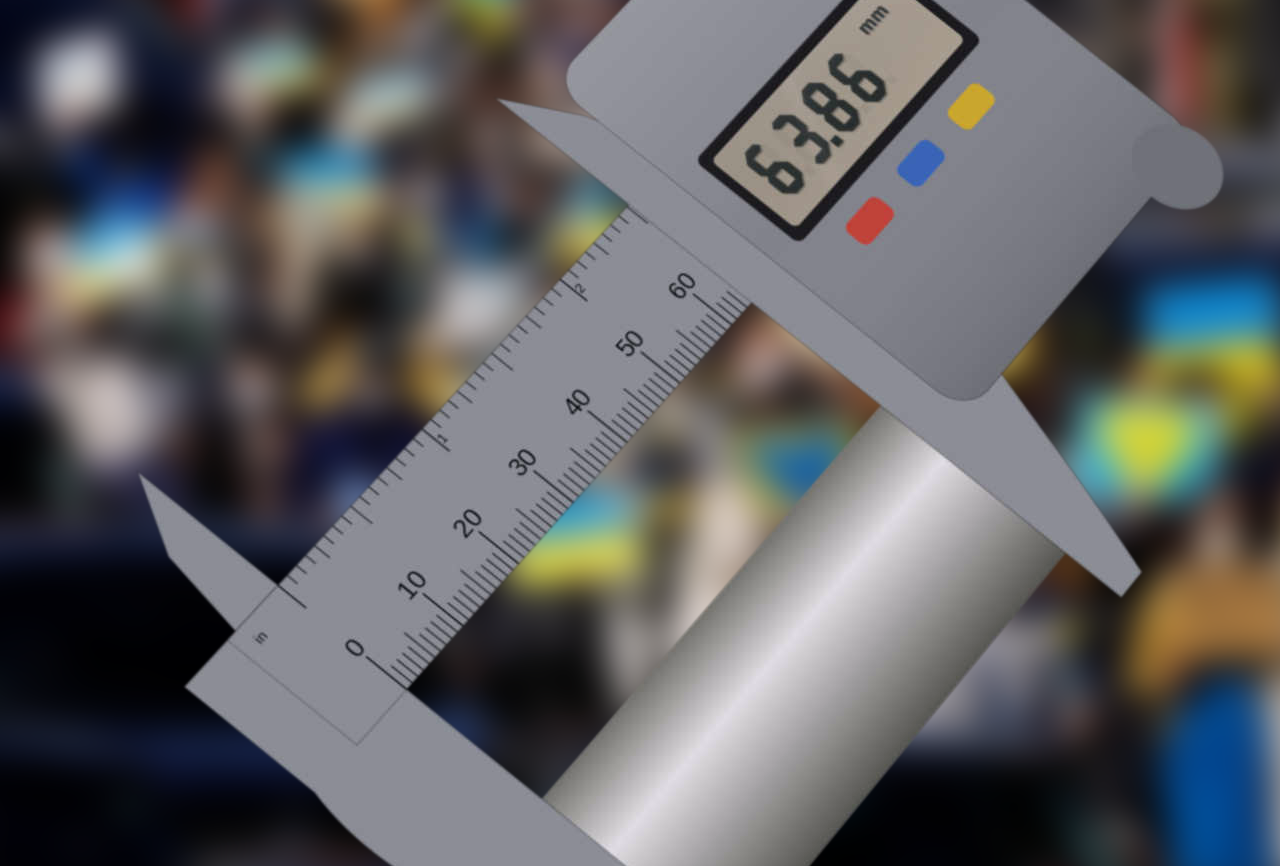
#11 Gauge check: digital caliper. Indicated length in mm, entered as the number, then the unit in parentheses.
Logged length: 63.86 (mm)
